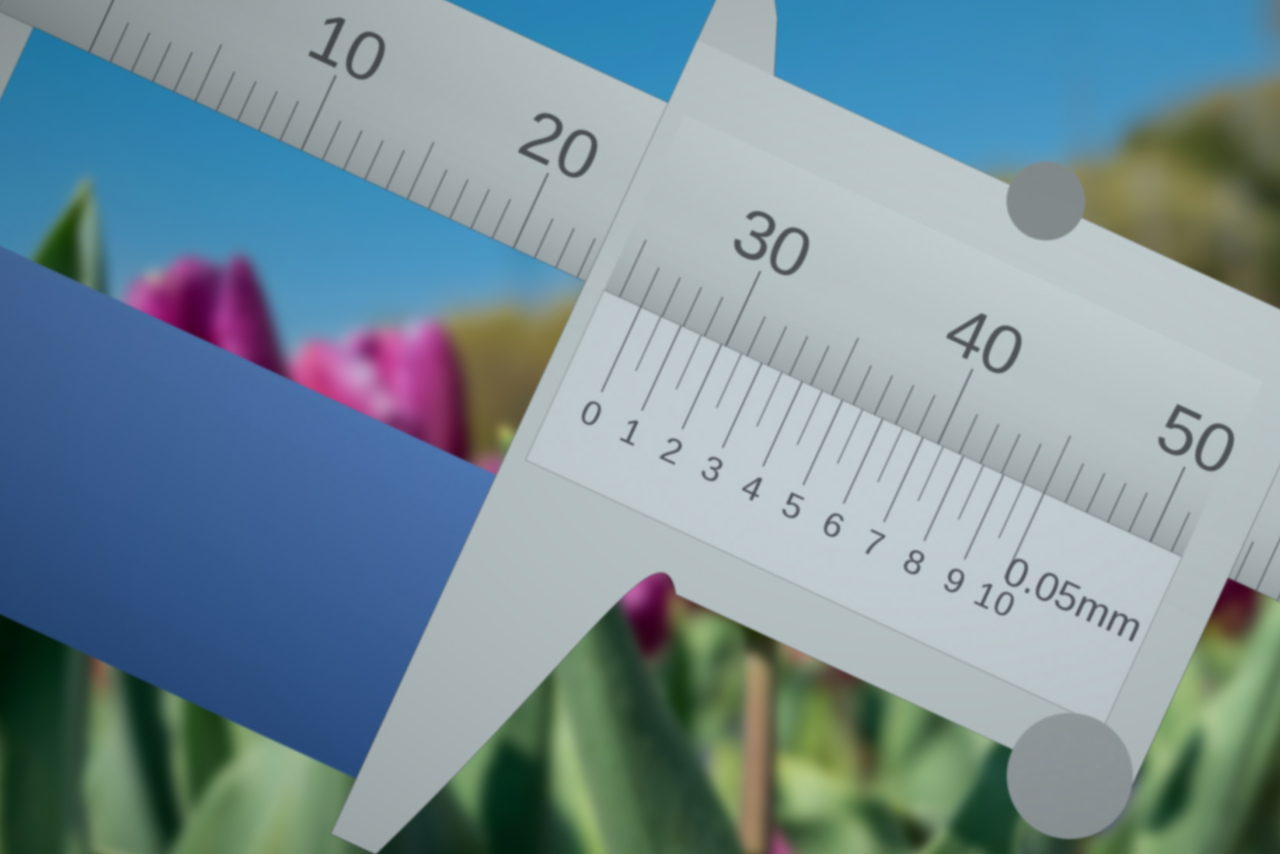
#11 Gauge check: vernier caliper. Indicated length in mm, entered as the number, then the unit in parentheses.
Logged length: 26.0 (mm)
